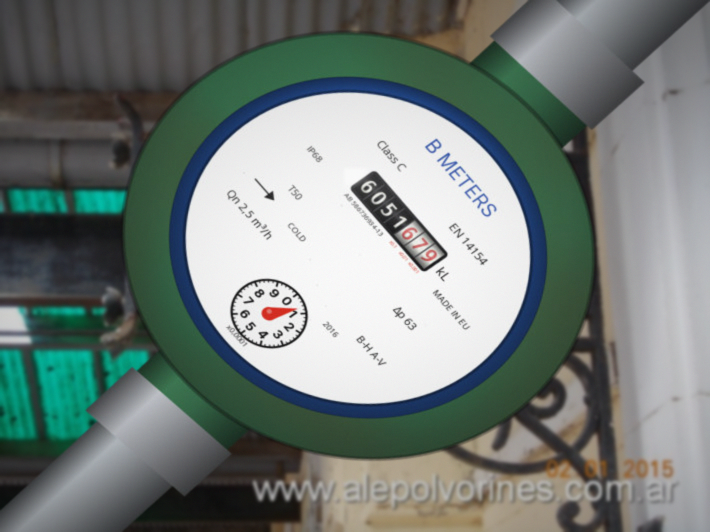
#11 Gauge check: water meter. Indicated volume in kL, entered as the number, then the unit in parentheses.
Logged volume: 6051.6790 (kL)
